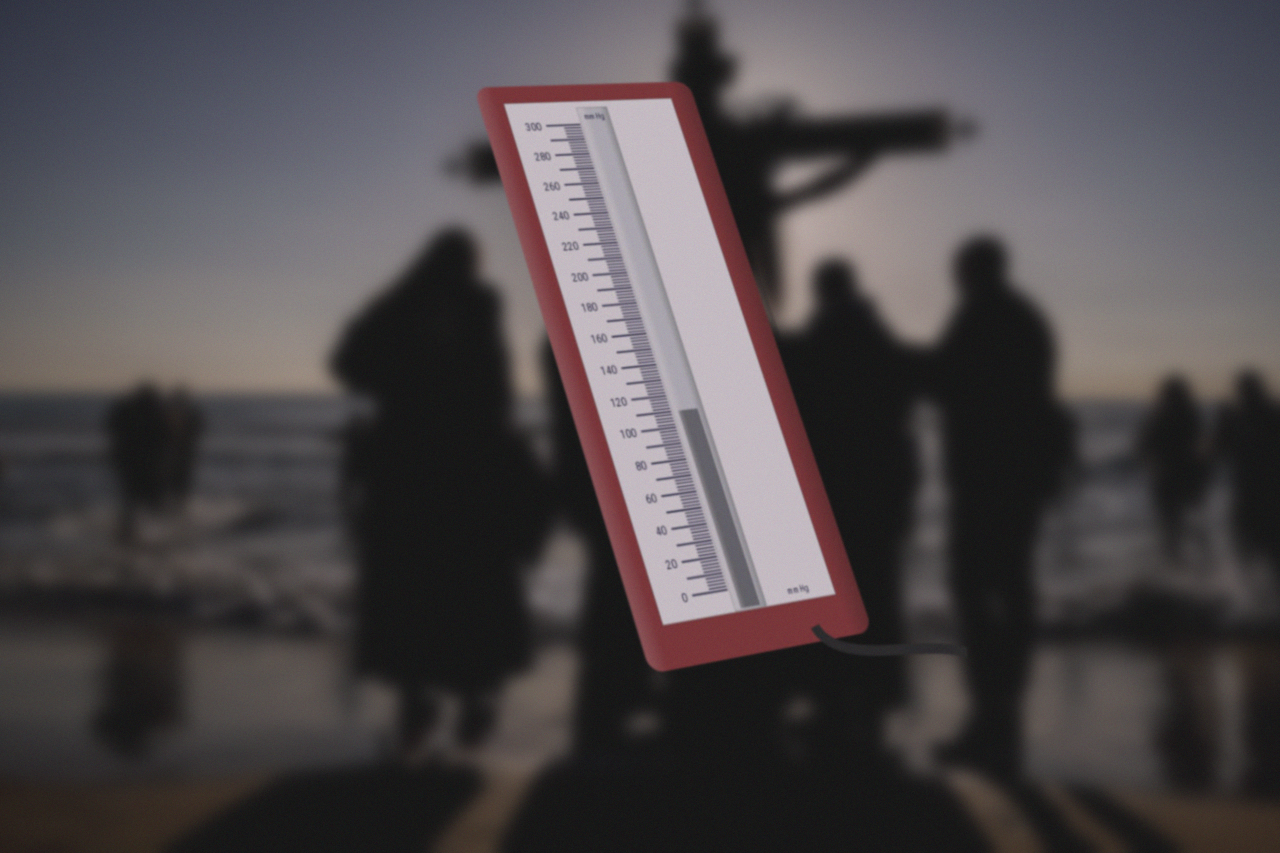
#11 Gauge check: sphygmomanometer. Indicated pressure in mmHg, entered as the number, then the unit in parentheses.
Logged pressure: 110 (mmHg)
